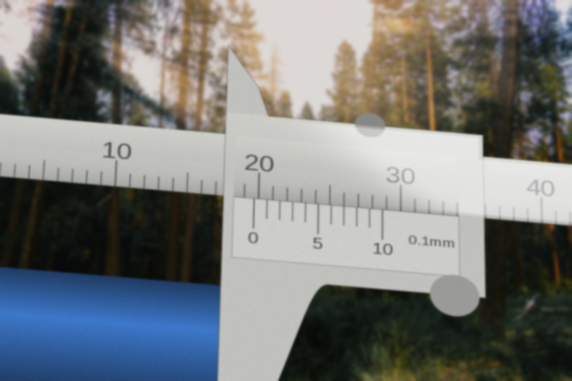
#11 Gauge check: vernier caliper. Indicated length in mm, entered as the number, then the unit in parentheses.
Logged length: 19.7 (mm)
